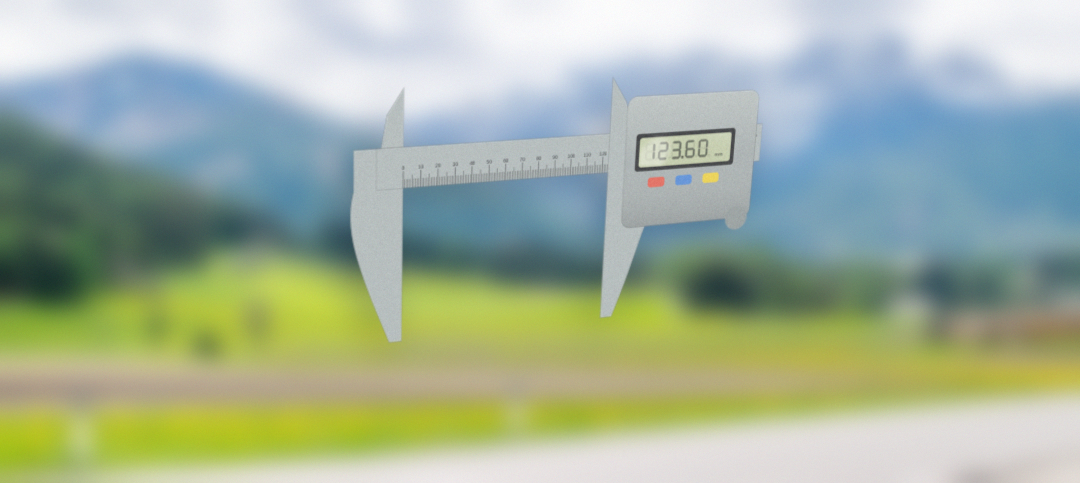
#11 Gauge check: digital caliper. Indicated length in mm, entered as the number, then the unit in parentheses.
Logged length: 123.60 (mm)
